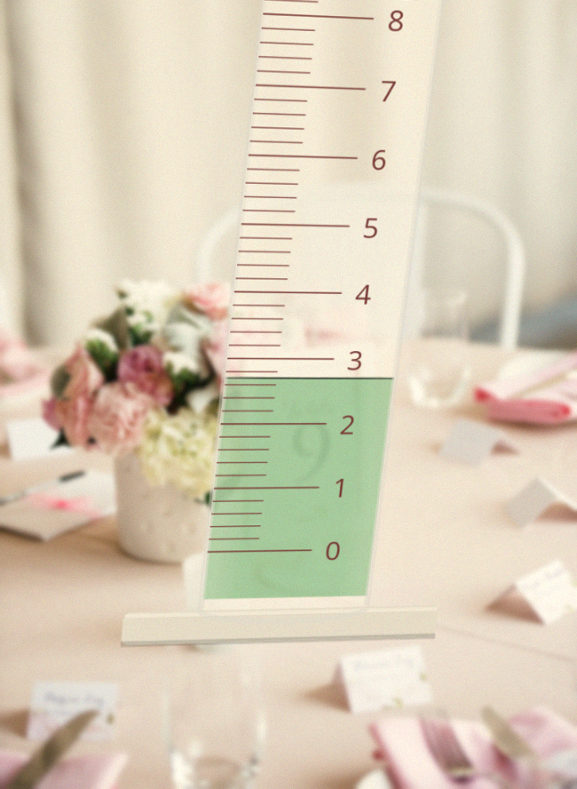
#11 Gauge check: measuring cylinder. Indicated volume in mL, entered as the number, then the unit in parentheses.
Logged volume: 2.7 (mL)
